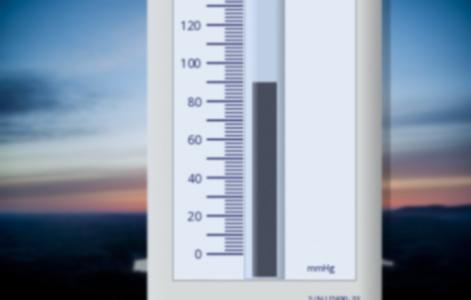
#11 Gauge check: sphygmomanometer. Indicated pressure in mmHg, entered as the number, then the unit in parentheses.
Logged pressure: 90 (mmHg)
